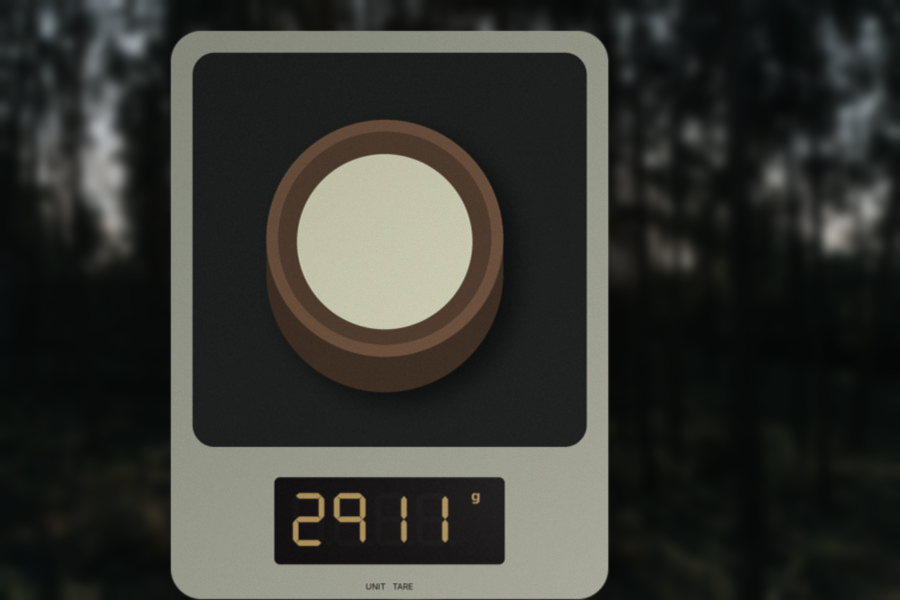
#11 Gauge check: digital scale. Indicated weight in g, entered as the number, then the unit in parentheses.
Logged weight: 2911 (g)
